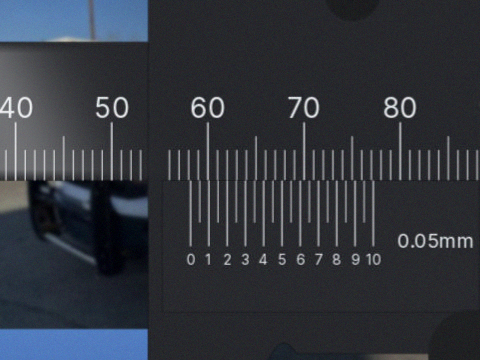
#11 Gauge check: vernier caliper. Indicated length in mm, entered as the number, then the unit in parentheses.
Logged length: 58.2 (mm)
